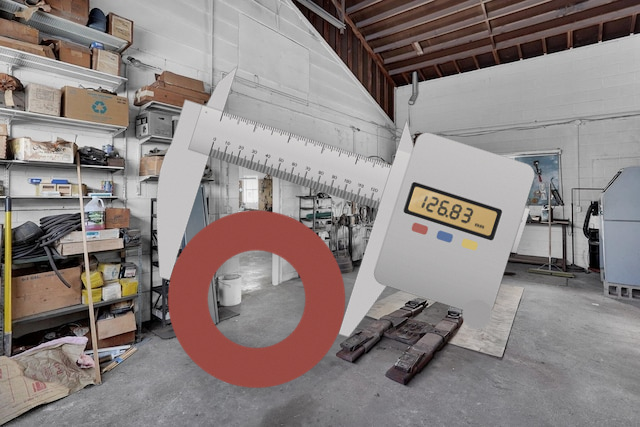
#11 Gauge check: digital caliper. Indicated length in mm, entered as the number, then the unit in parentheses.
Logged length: 126.83 (mm)
